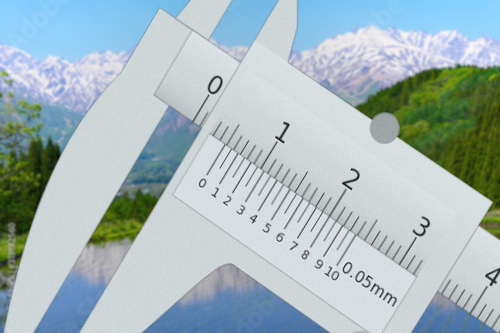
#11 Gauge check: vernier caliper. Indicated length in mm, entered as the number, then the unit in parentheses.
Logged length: 4.8 (mm)
